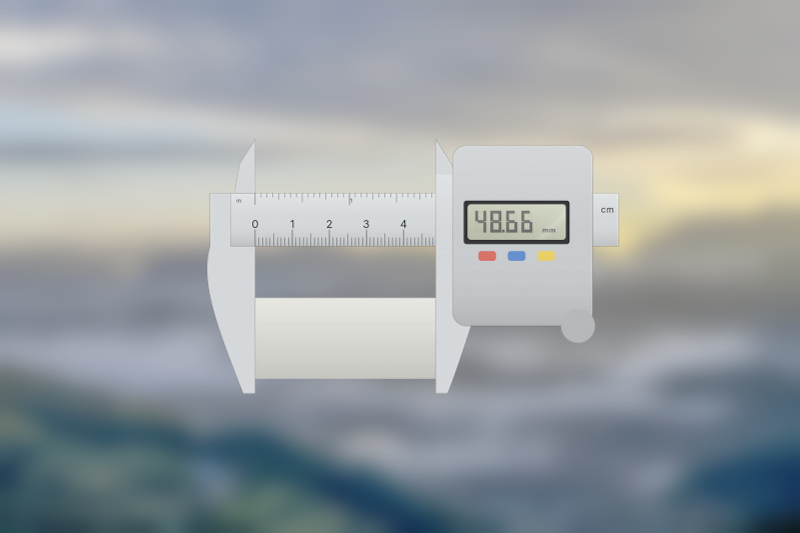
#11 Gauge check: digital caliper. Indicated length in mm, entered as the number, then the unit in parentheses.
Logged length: 48.66 (mm)
